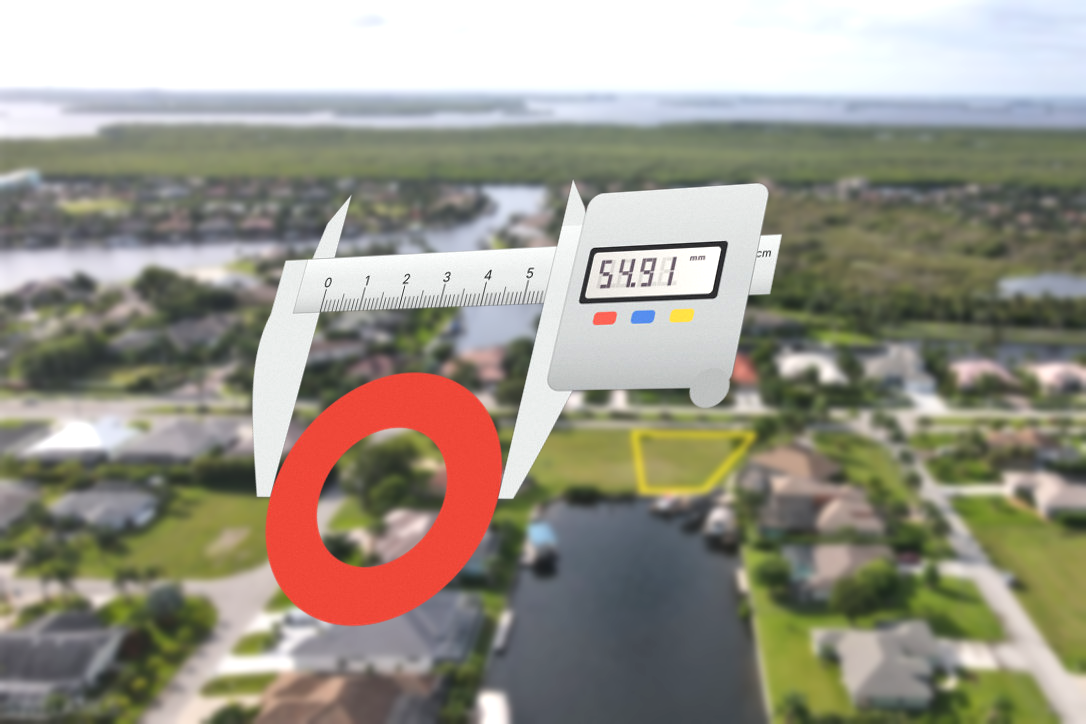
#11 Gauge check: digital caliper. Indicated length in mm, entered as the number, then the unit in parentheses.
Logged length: 54.91 (mm)
